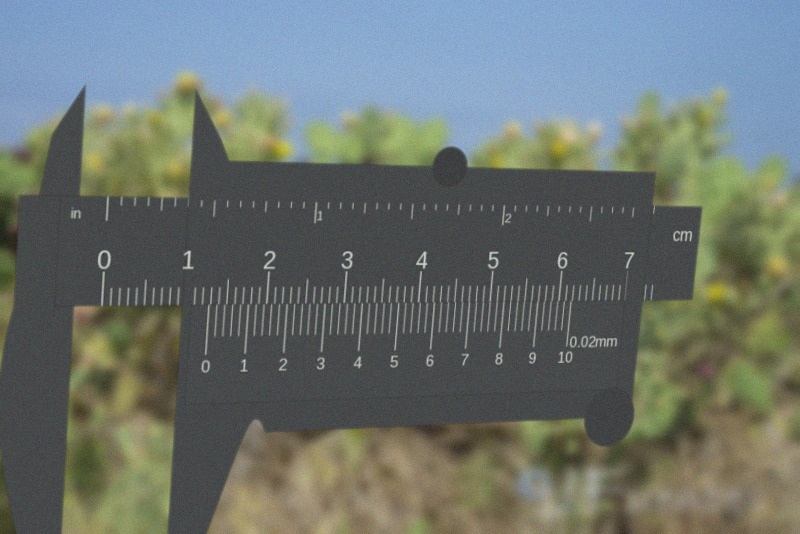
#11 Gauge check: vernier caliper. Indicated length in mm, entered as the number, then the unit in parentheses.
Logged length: 12.8 (mm)
